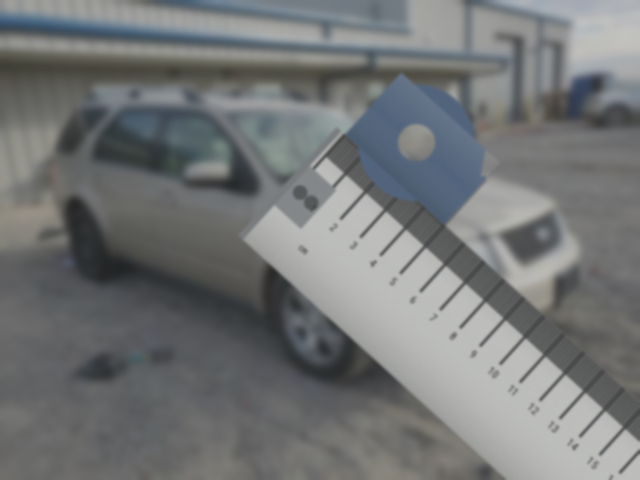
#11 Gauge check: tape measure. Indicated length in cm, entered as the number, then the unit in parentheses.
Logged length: 5 (cm)
